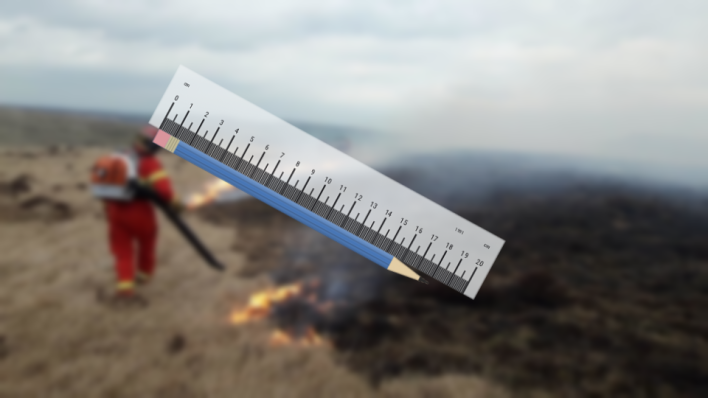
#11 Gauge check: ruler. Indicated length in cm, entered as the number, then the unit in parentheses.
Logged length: 18 (cm)
